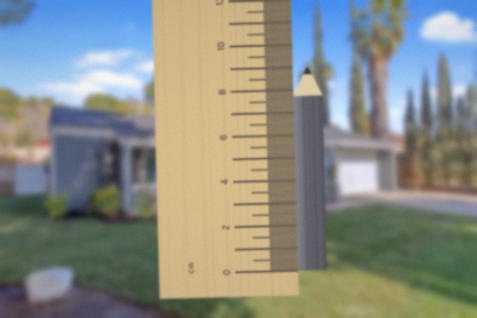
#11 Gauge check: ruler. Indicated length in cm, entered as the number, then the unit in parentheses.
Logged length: 9 (cm)
